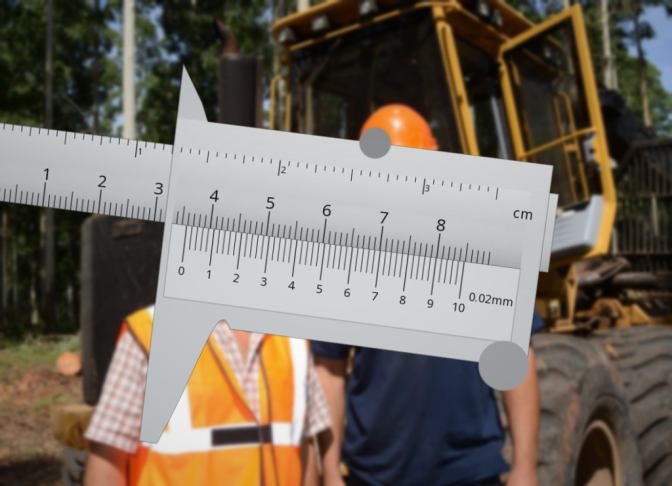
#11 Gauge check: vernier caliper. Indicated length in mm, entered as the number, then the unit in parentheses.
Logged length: 35.8 (mm)
